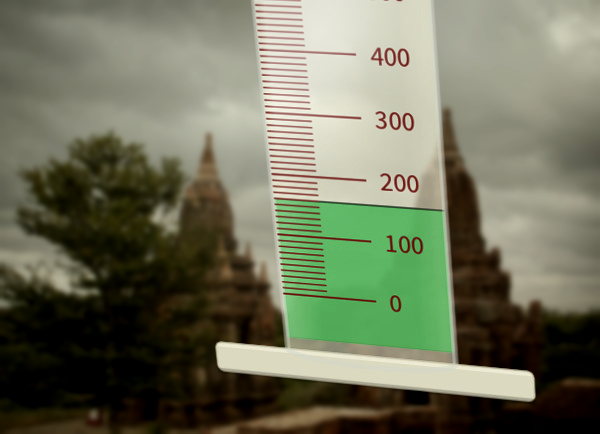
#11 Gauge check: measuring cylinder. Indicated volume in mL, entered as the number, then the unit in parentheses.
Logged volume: 160 (mL)
